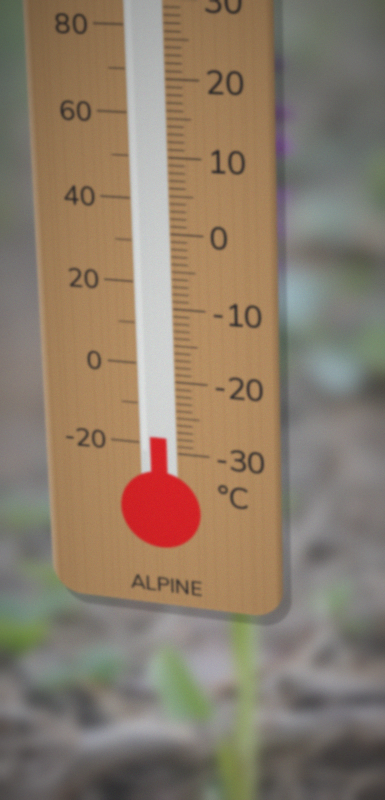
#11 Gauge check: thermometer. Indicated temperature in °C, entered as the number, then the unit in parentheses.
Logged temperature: -28 (°C)
